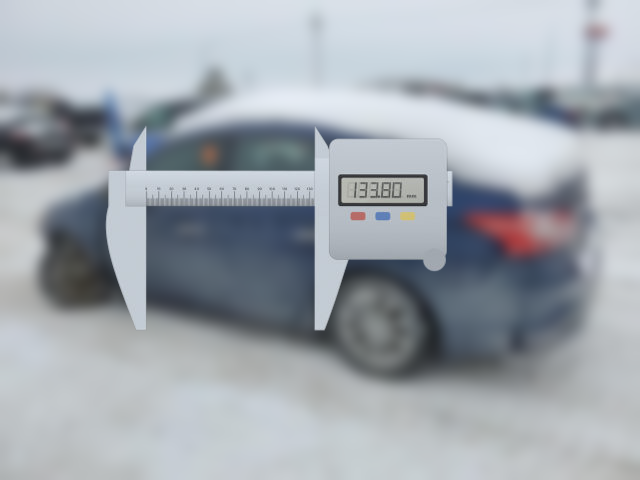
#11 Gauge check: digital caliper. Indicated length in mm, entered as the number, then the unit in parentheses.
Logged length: 133.80 (mm)
